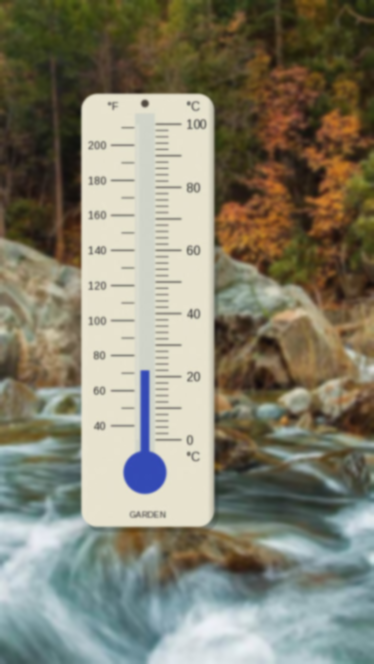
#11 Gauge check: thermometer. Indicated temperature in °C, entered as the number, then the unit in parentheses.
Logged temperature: 22 (°C)
